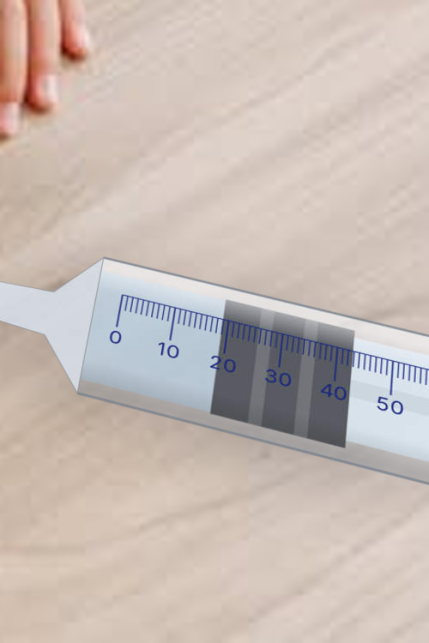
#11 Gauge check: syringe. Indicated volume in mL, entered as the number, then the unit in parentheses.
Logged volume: 19 (mL)
